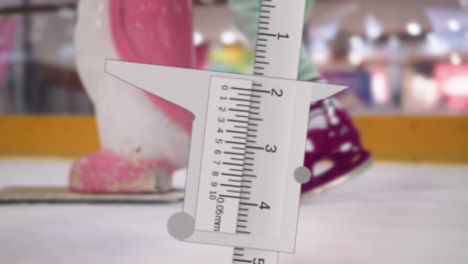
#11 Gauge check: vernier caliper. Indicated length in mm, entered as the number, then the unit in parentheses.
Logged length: 20.0 (mm)
